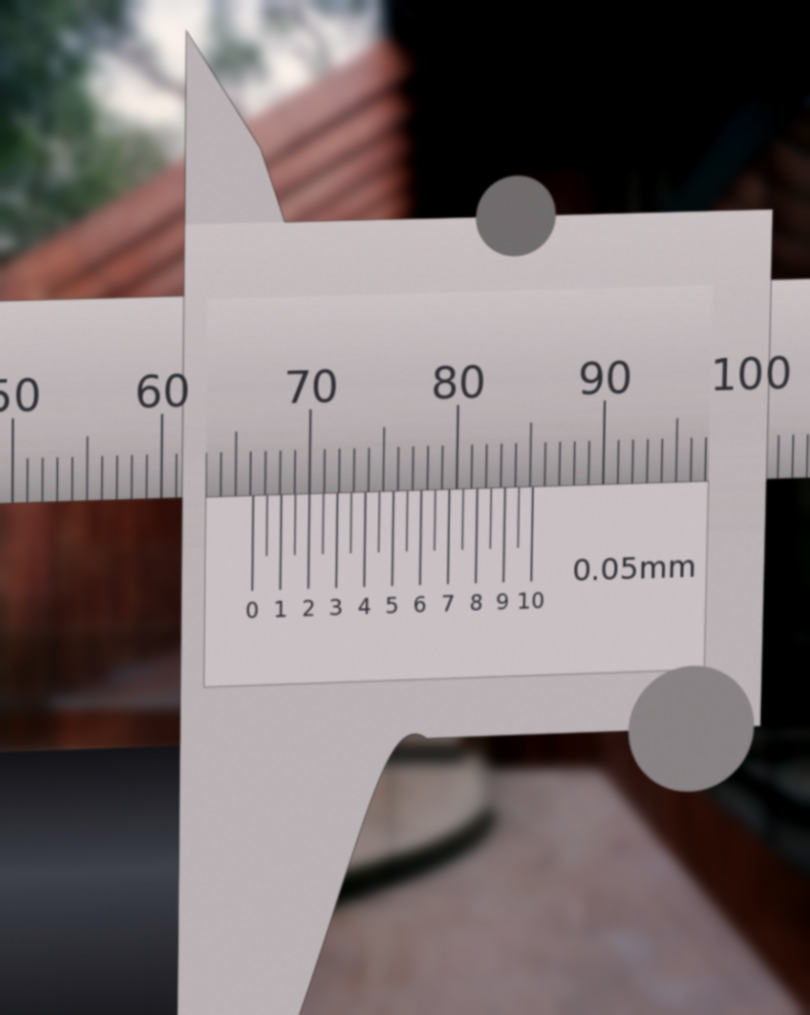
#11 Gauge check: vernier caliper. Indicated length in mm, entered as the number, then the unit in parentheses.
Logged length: 66.2 (mm)
